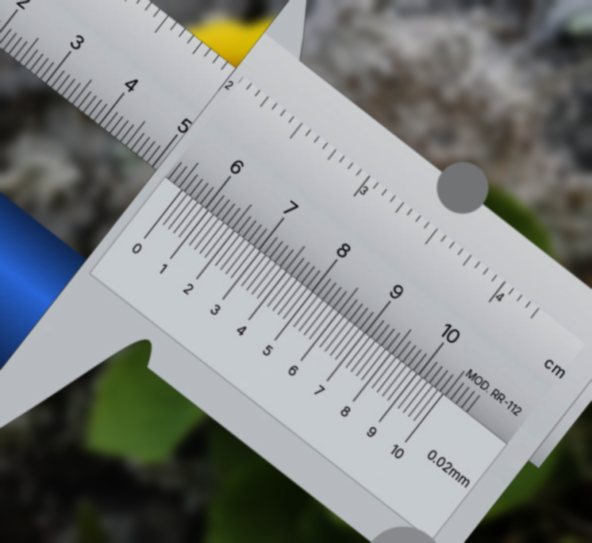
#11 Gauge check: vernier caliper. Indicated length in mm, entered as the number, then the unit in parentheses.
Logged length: 55.6 (mm)
